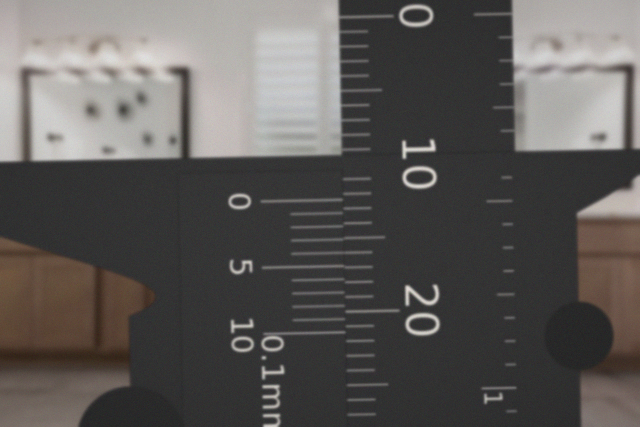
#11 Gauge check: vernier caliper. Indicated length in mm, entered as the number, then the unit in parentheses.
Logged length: 12.4 (mm)
